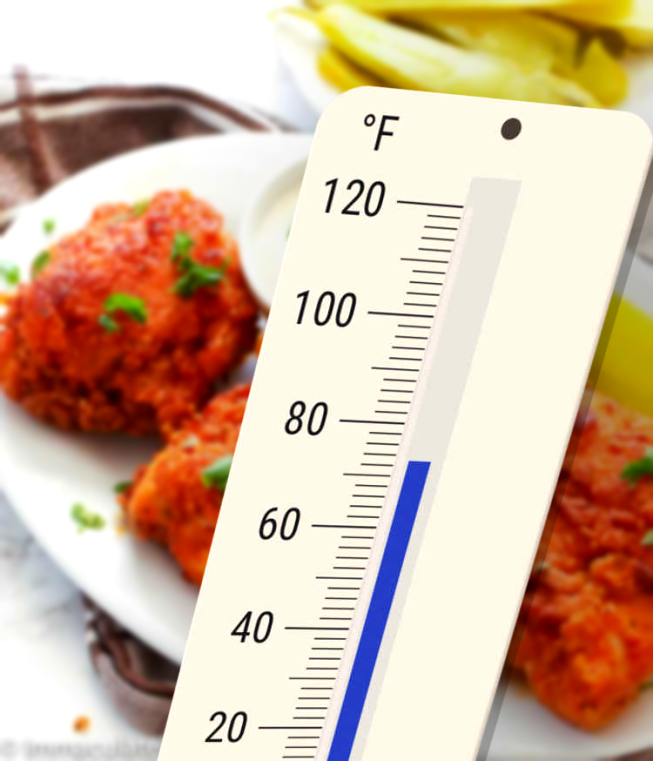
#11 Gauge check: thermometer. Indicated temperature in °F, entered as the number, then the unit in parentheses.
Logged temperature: 73 (°F)
